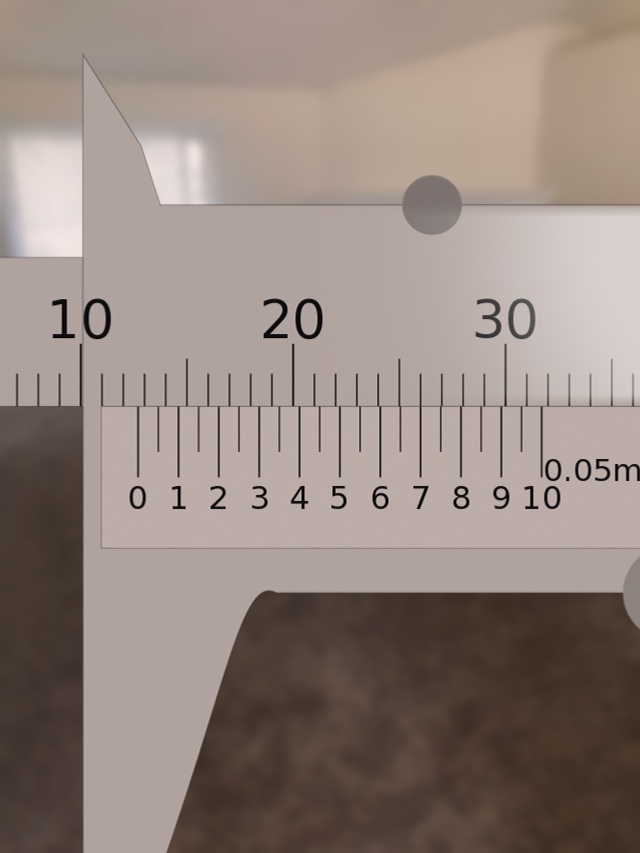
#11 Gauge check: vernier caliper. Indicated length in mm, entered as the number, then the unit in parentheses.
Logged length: 12.7 (mm)
